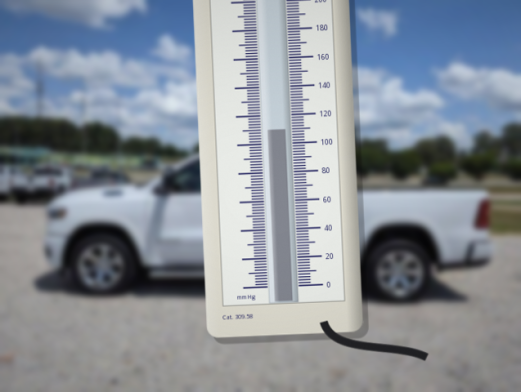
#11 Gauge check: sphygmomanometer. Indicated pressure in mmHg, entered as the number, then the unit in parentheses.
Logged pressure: 110 (mmHg)
